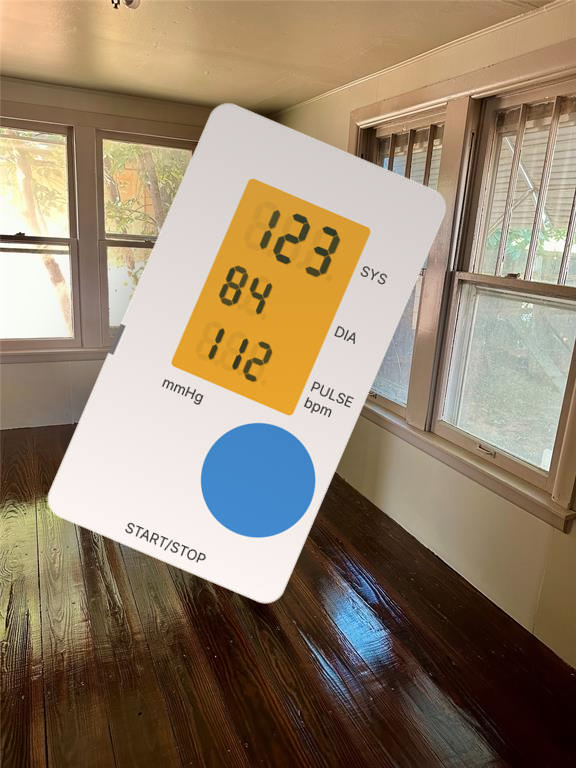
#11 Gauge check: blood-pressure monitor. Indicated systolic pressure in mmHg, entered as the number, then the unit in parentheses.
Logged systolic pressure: 123 (mmHg)
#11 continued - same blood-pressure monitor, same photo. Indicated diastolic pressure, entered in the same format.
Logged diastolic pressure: 84 (mmHg)
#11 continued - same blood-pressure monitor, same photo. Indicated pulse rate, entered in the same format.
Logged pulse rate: 112 (bpm)
